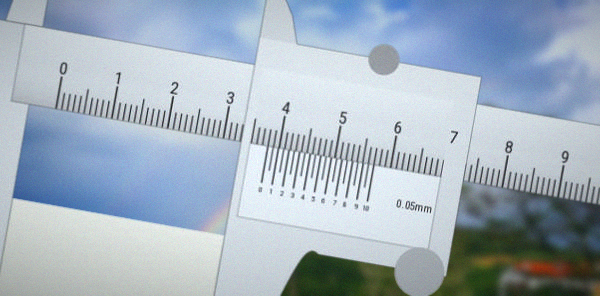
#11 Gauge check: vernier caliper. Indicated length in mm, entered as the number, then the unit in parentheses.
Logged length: 38.0 (mm)
